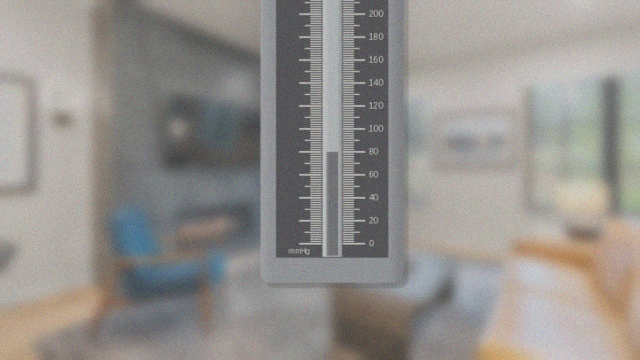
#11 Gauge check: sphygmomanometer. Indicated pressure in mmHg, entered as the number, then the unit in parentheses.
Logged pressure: 80 (mmHg)
